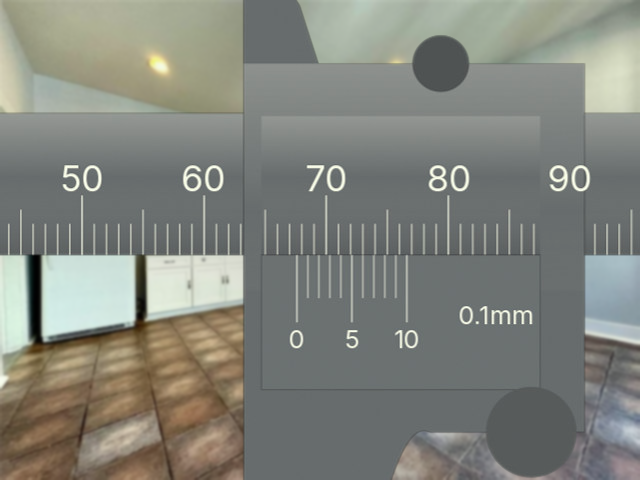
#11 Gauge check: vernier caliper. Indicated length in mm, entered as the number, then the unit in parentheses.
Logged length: 67.6 (mm)
